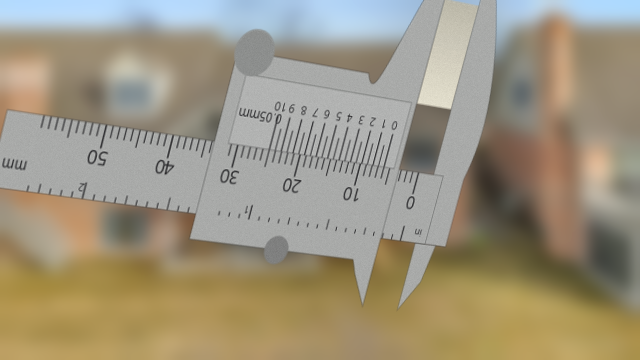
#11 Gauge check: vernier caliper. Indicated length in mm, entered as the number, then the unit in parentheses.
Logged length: 6.0 (mm)
